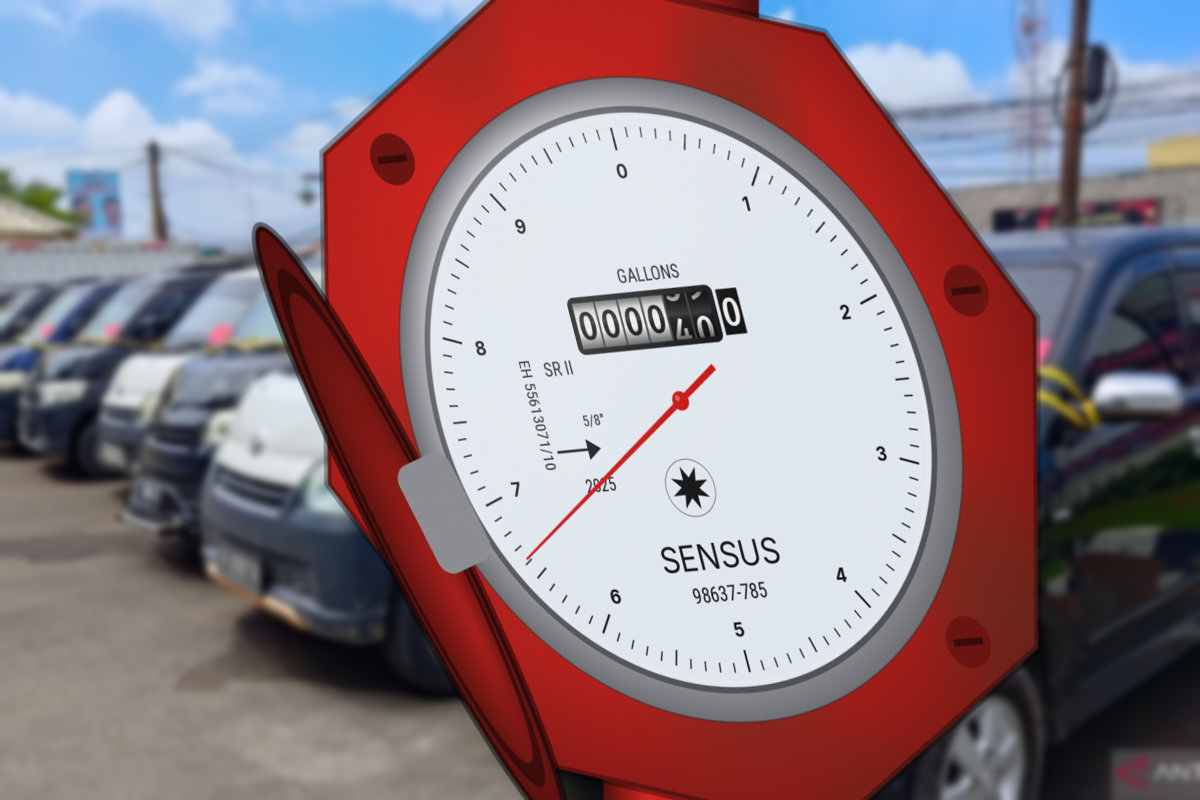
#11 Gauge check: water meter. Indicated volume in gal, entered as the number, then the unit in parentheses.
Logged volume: 396.6 (gal)
